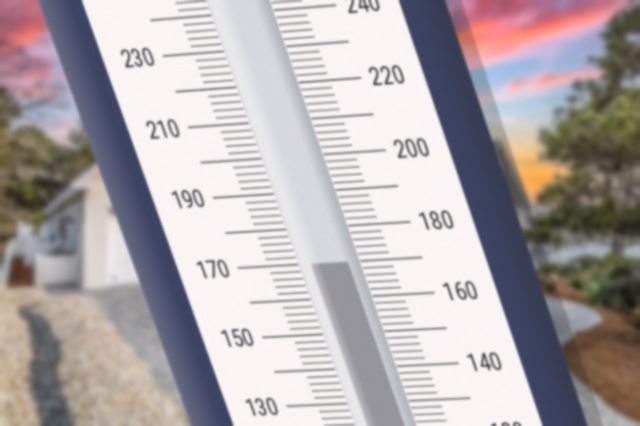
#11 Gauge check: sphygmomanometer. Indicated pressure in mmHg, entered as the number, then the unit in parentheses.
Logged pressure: 170 (mmHg)
